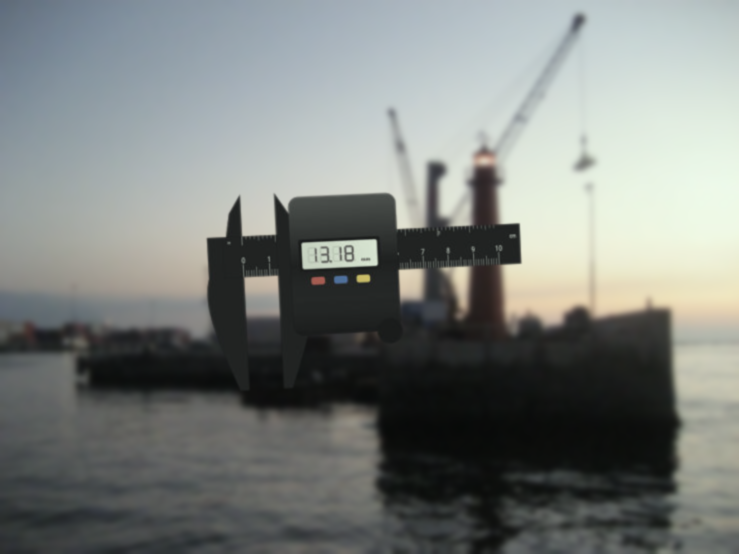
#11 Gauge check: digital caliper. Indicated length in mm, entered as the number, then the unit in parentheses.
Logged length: 13.18 (mm)
